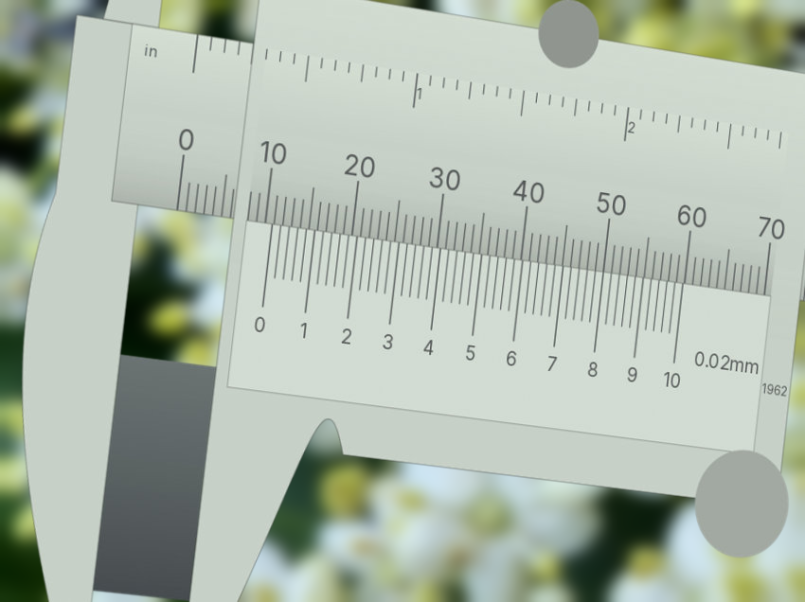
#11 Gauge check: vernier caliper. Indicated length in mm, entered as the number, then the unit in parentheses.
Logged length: 10.8 (mm)
